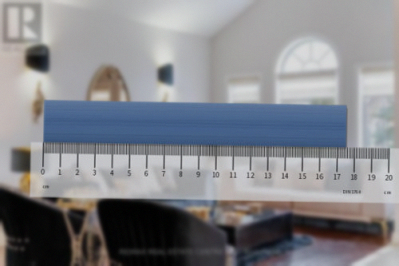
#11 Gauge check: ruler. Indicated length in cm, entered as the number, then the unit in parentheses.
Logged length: 17.5 (cm)
